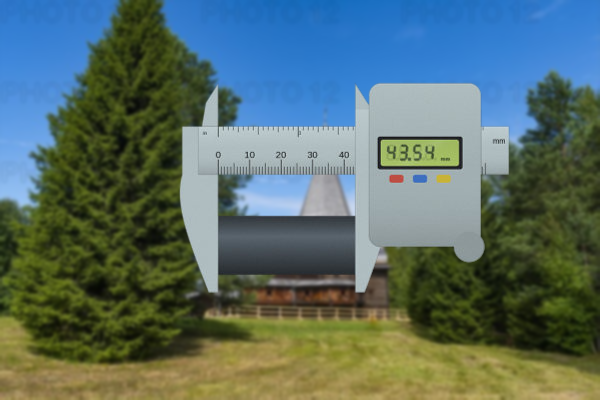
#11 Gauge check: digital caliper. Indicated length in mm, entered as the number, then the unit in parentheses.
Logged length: 43.54 (mm)
